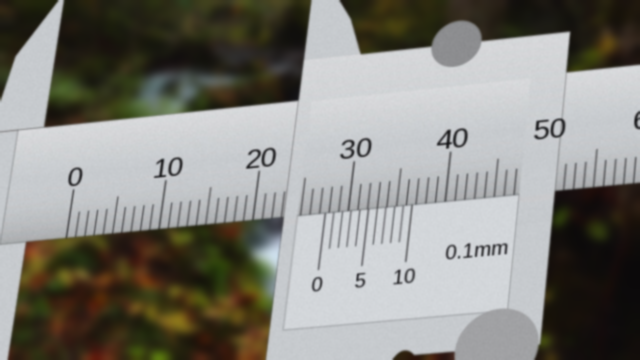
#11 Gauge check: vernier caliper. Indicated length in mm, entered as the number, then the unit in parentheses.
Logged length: 27.6 (mm)
